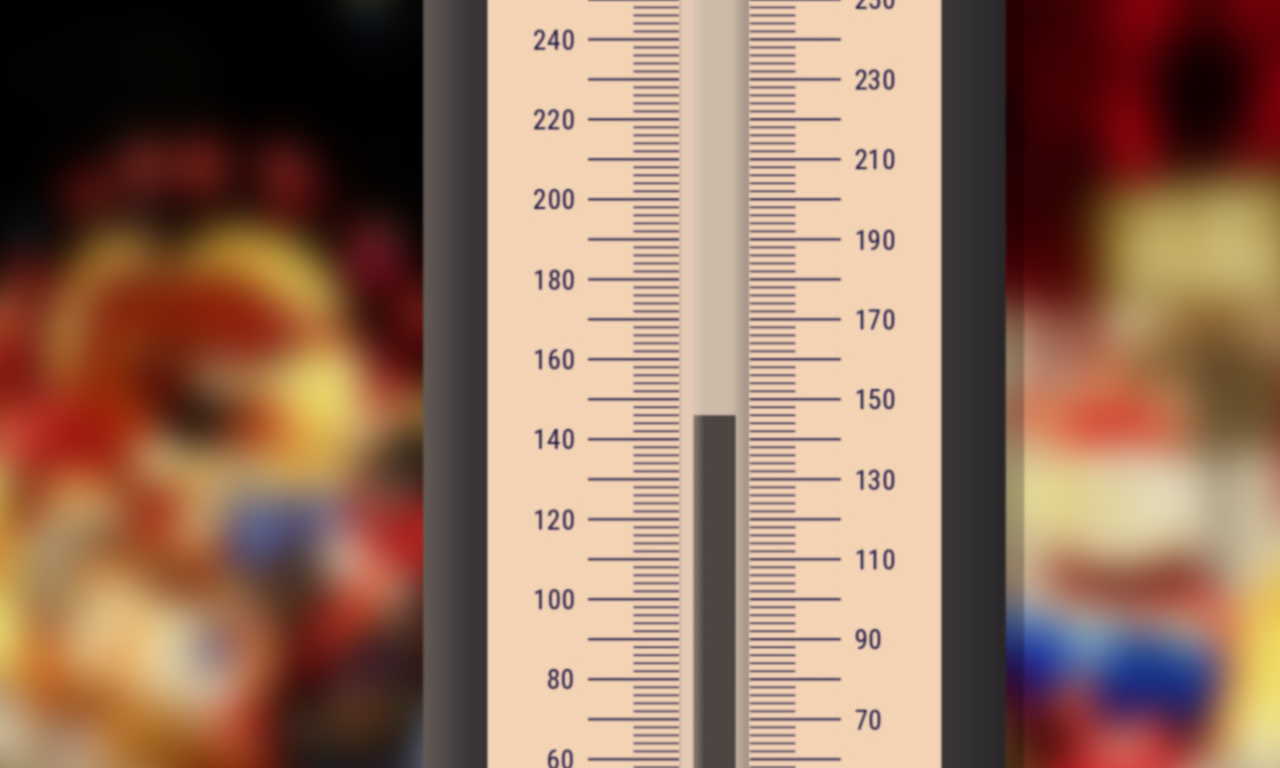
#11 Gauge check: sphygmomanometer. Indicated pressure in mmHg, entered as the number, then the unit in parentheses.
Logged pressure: 146 (mmHg)
